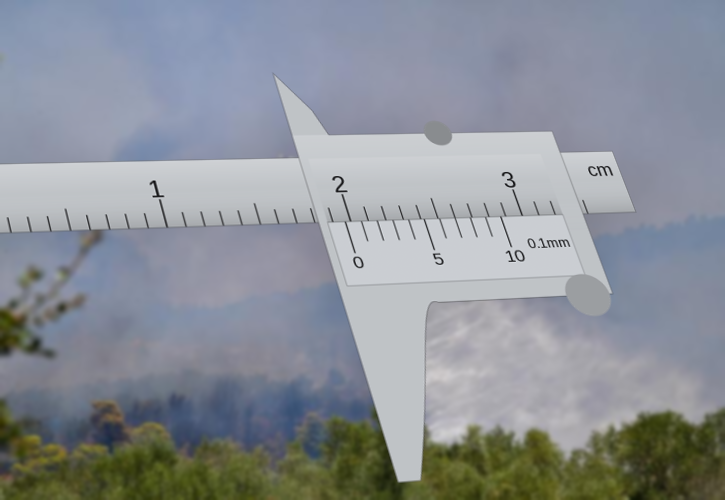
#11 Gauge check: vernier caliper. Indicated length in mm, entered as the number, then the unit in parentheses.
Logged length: 19.7 (mm)
